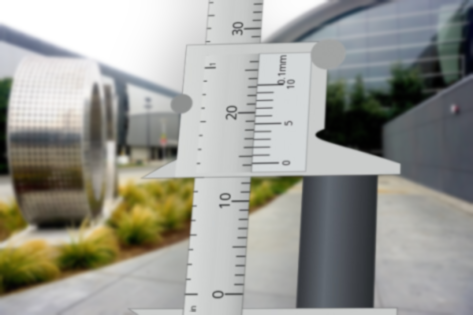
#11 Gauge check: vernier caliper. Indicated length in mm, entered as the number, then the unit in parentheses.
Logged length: 14.2 (mm)
